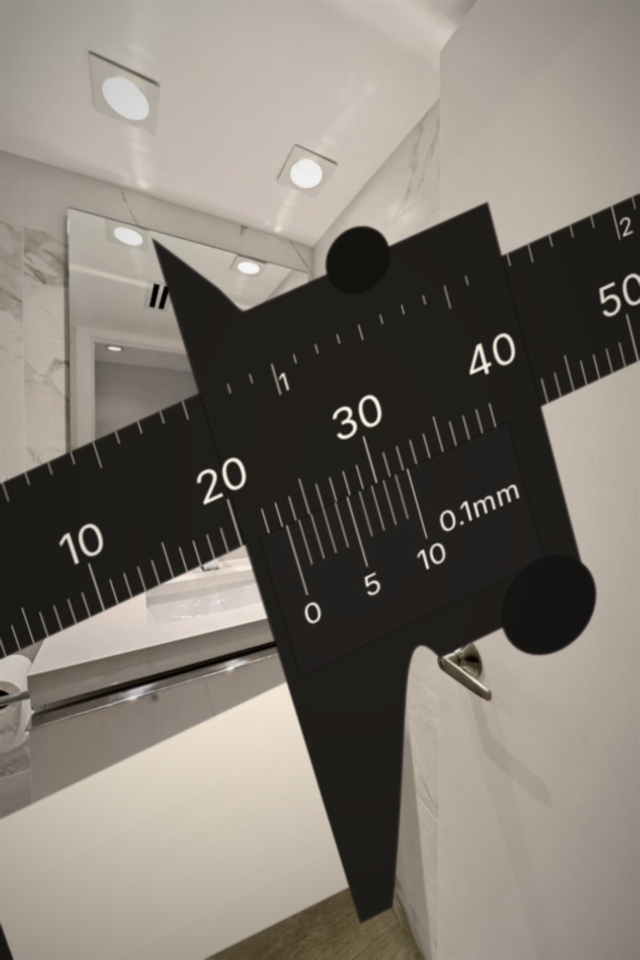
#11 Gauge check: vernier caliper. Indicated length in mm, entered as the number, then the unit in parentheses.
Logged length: 23.3 (mm)
